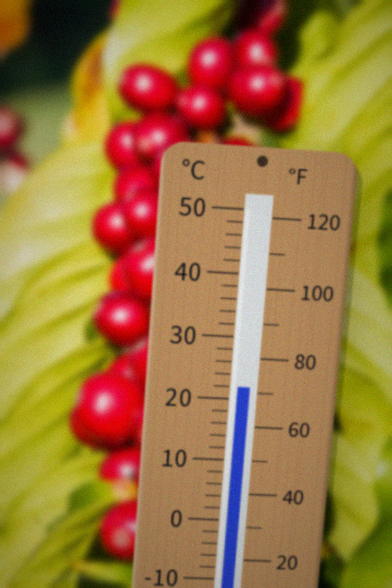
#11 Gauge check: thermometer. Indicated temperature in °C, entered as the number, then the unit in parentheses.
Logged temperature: 22 (°C)
